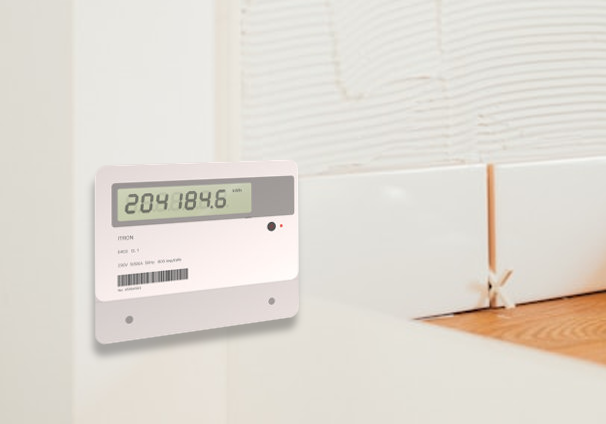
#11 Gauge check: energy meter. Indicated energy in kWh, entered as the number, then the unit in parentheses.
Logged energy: 204184.6 (kWh)
